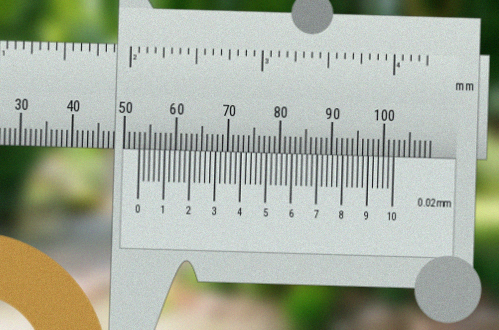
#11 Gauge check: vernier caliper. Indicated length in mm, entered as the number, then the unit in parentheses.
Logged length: 53.0 (mm)
